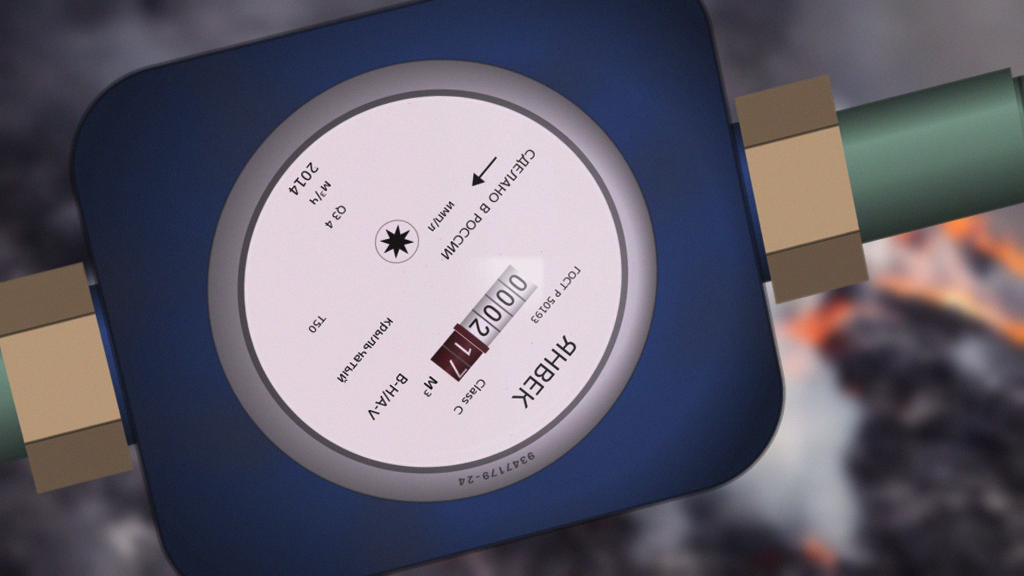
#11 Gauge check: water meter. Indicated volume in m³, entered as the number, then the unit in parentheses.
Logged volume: 2.17 (m³)
